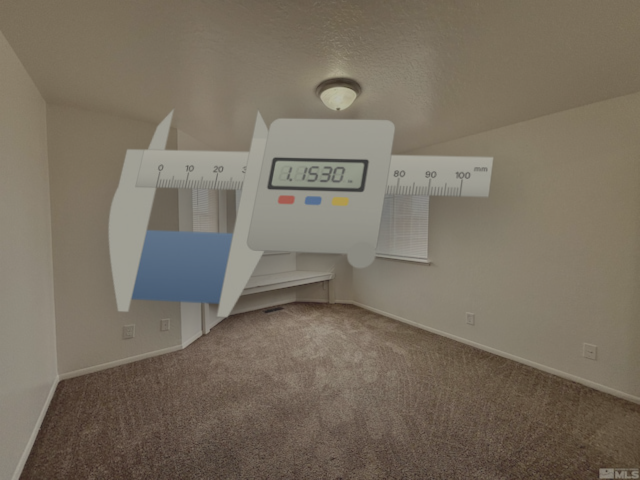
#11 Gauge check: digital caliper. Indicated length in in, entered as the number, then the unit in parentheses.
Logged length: 1.1530 (in)
